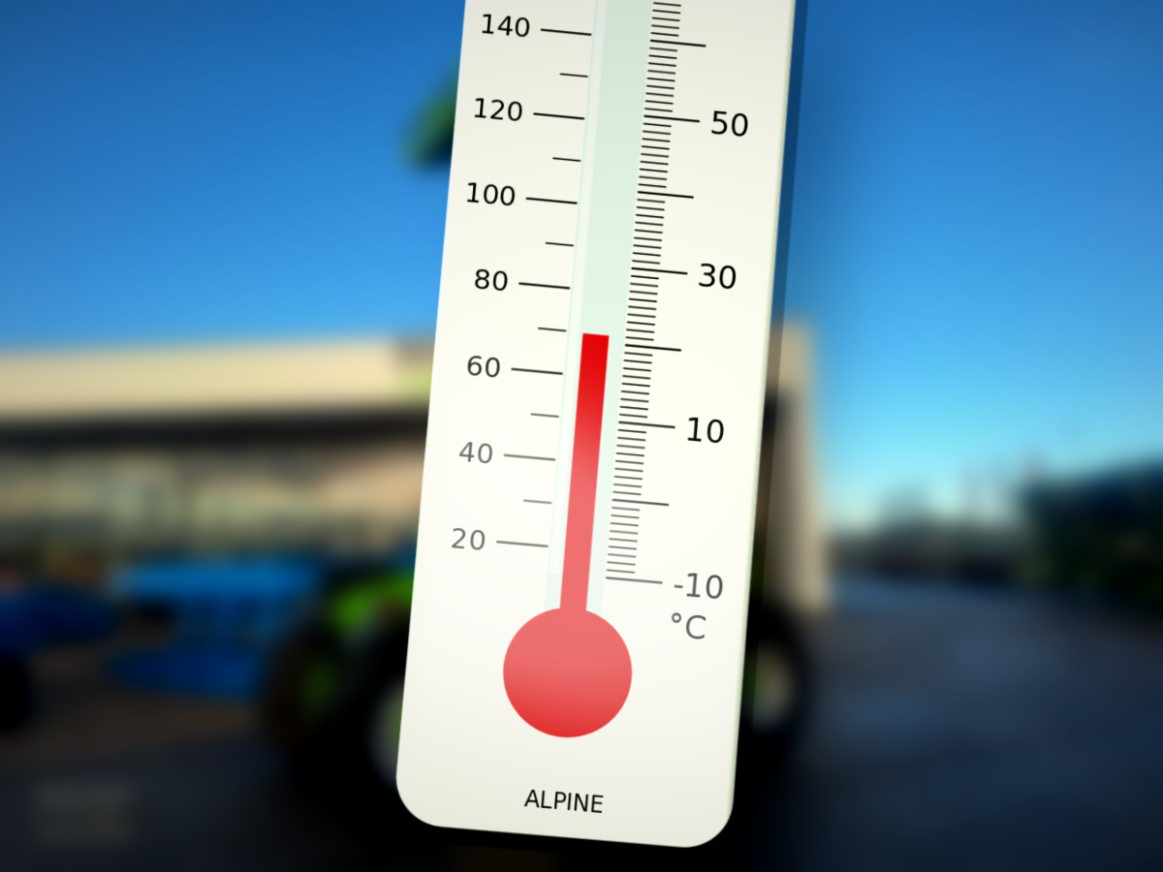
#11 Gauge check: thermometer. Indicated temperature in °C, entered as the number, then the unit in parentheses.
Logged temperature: 21 (°C)
